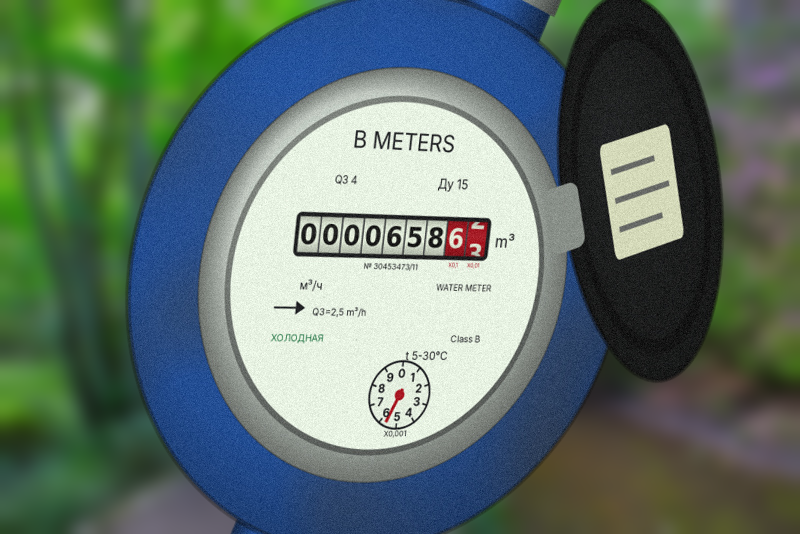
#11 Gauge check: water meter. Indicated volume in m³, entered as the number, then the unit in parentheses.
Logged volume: 658.625 (m³)
